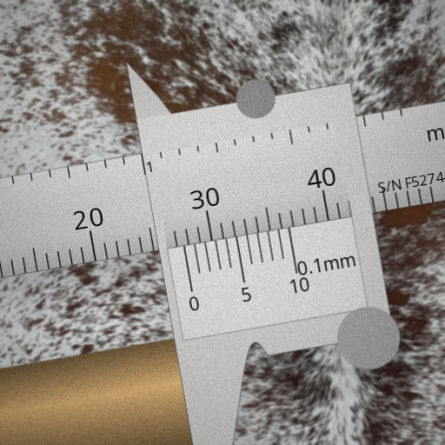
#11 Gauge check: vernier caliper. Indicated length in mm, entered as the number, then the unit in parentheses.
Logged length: 27.6 (mm)
